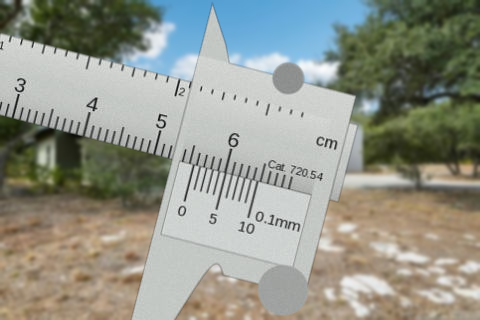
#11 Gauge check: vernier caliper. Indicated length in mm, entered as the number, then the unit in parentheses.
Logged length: 55.6 (mm)
